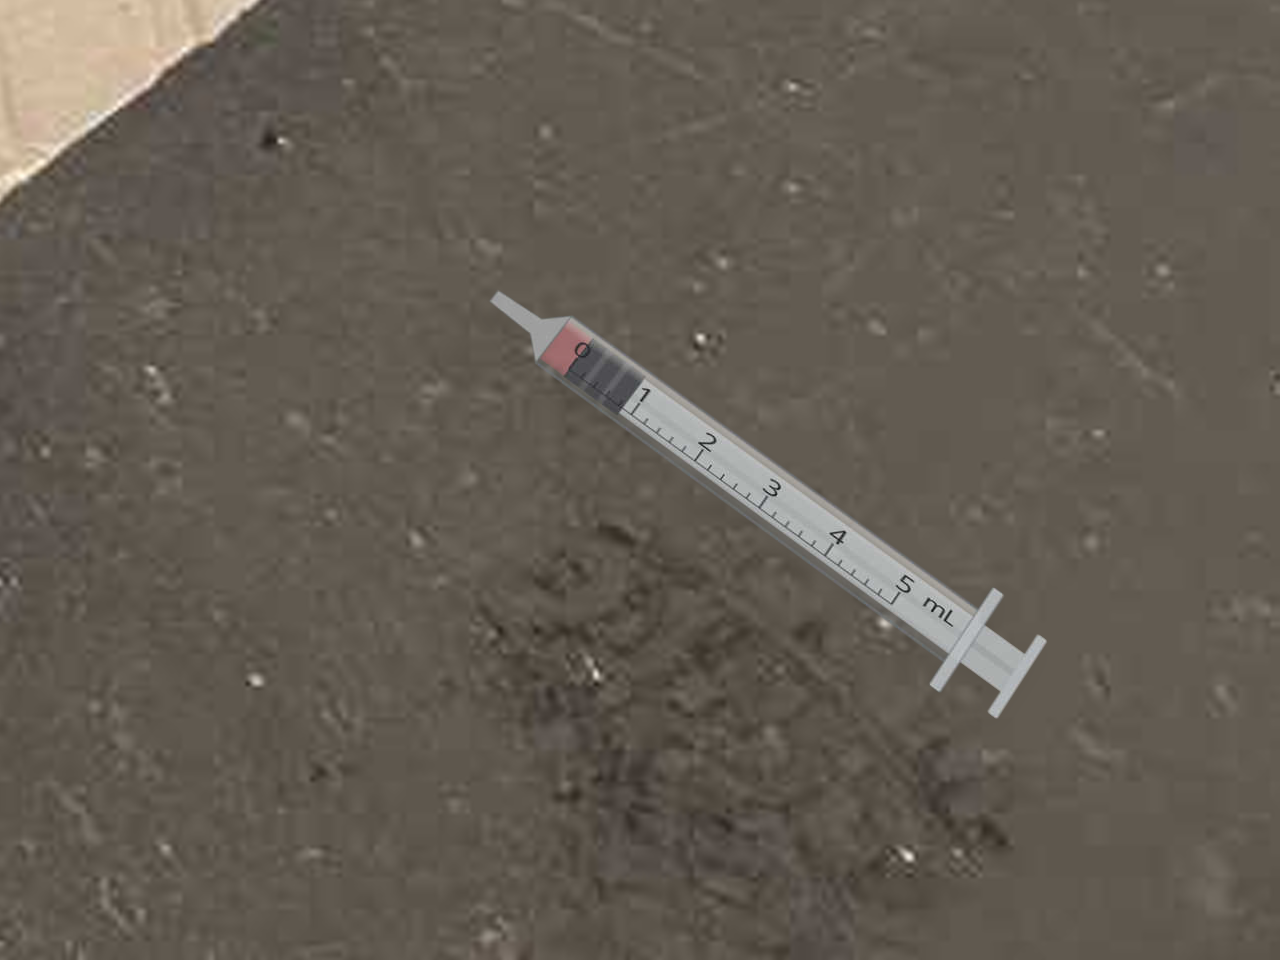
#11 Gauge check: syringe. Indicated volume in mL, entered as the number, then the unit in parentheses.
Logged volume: 0 (mL)
